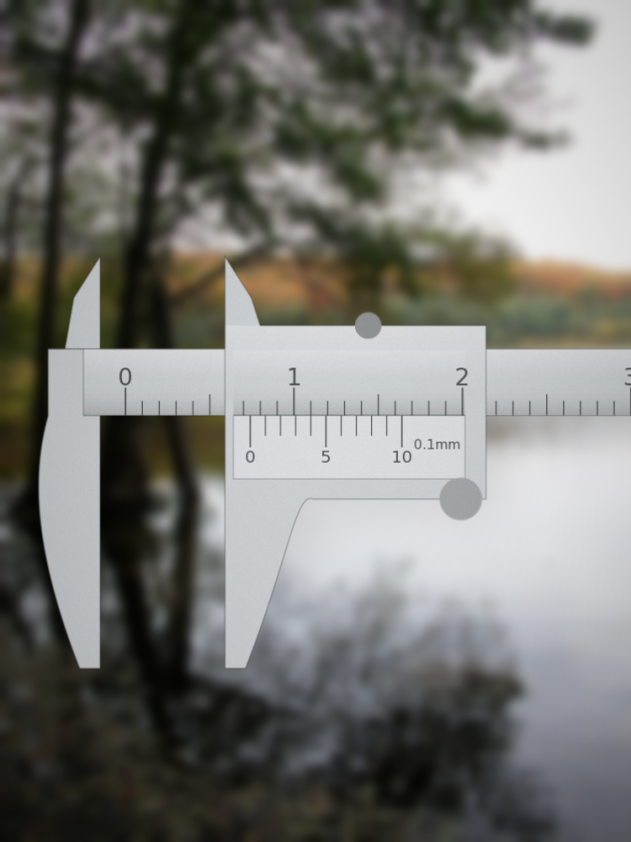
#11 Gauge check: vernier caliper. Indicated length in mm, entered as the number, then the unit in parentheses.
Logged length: 7.4 (mm)
